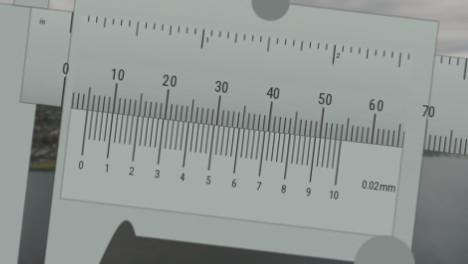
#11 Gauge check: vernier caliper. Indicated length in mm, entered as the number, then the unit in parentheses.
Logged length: 5.0 (mm)
